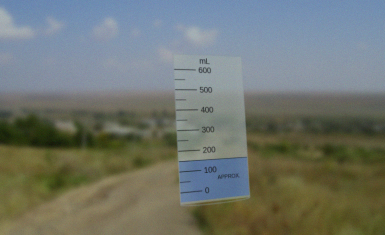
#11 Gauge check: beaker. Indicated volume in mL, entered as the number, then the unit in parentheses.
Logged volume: 150 (mL)
